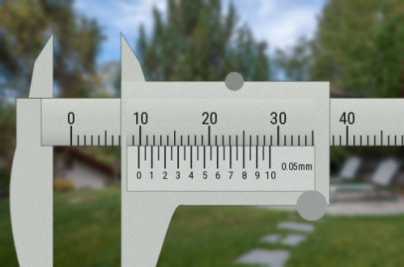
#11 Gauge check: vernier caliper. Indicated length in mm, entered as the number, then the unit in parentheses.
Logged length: 9.8 (mm)
